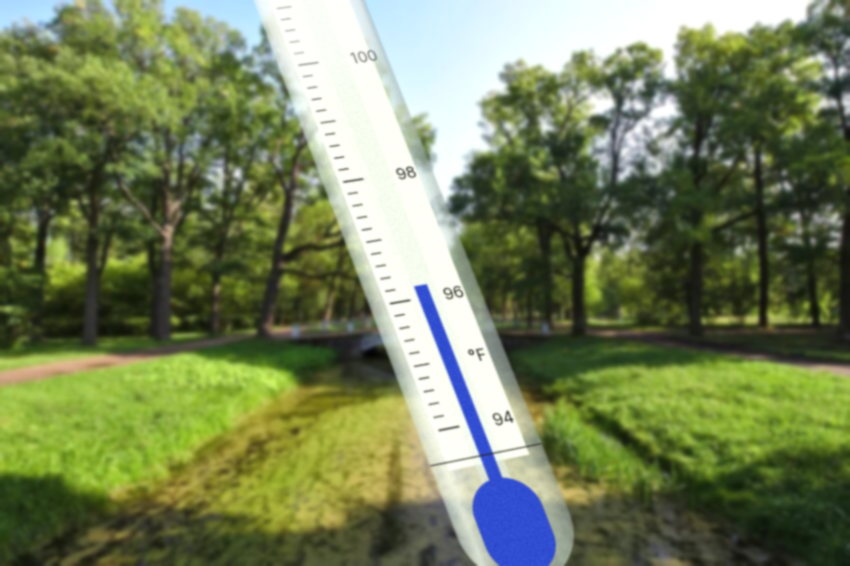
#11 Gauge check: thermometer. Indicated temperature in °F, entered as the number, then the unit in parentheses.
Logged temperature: 96.2 (°F)
